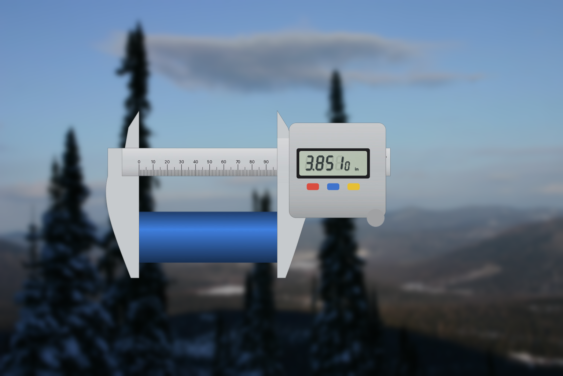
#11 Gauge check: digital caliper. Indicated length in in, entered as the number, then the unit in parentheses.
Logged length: 3.8510 (in)
